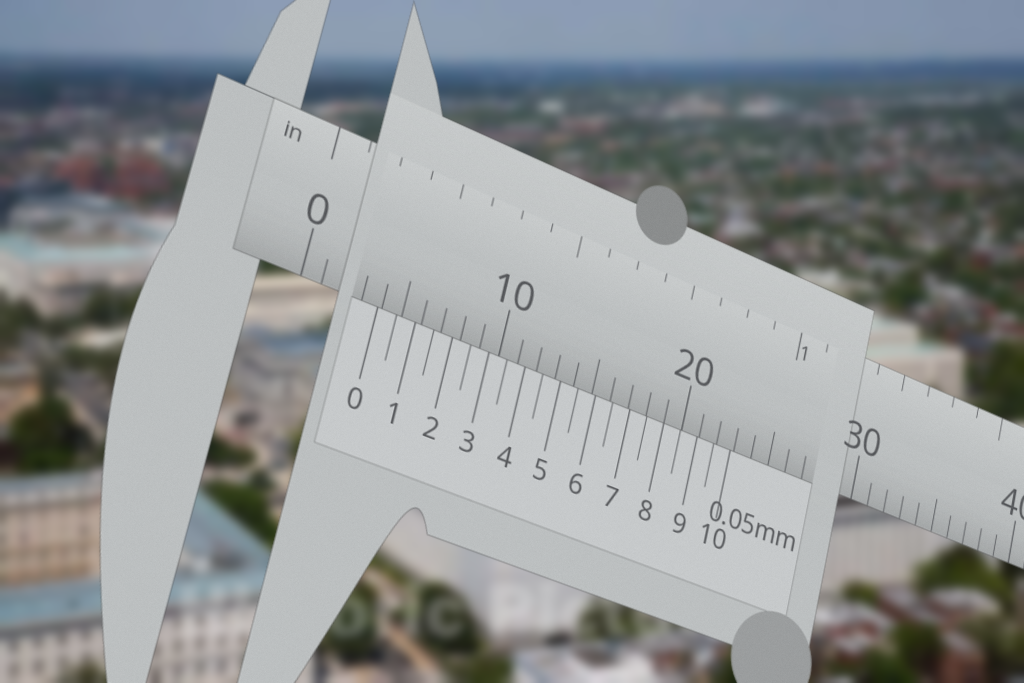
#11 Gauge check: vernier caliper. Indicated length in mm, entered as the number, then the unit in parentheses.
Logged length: 3.8 (mm)
